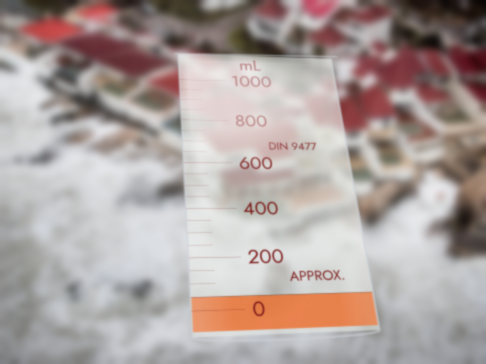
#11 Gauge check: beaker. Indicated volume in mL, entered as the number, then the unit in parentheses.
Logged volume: 50 (mL)
